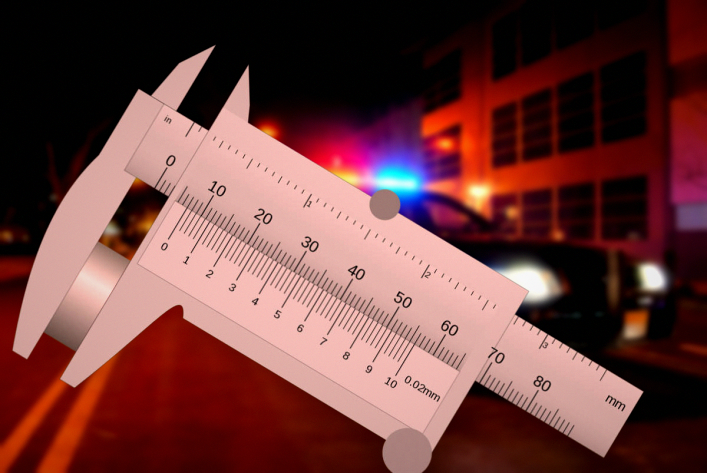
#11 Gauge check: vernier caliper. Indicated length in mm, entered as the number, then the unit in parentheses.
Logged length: 7.0 (mm)
